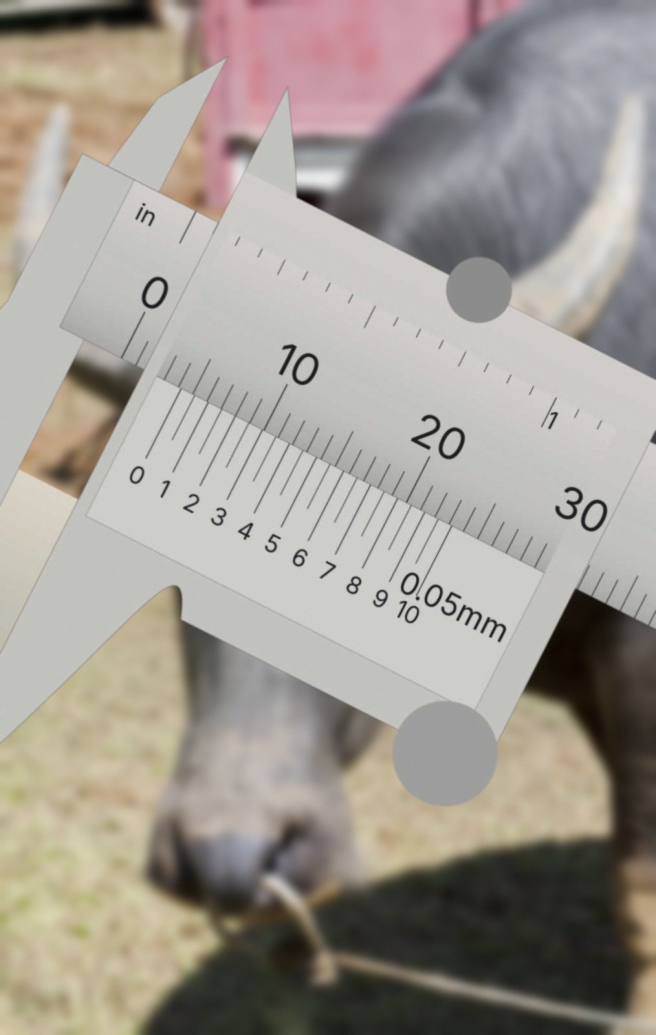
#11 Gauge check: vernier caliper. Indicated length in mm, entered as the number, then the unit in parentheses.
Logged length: 4.2 (mm)
